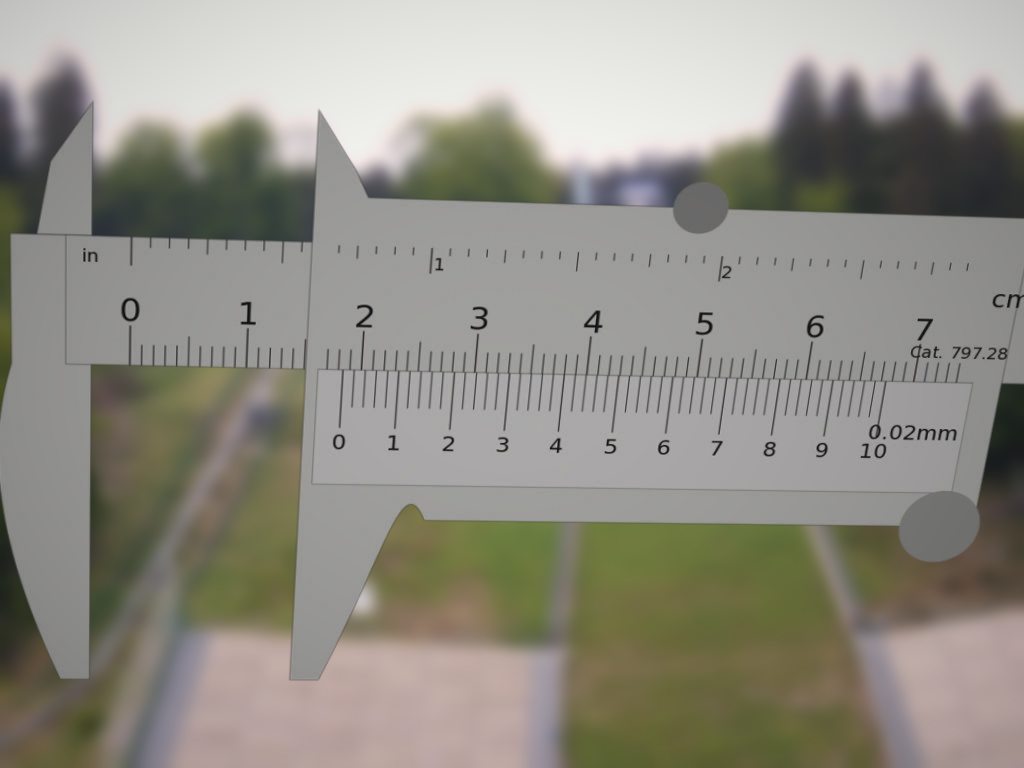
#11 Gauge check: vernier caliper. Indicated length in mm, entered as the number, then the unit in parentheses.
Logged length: 18.4 (mm)
